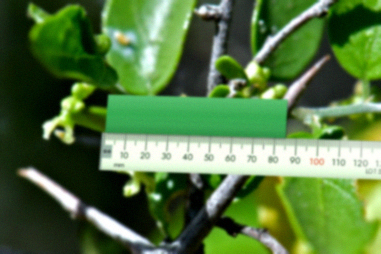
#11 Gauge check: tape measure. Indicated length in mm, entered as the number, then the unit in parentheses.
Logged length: 85 (mm)
